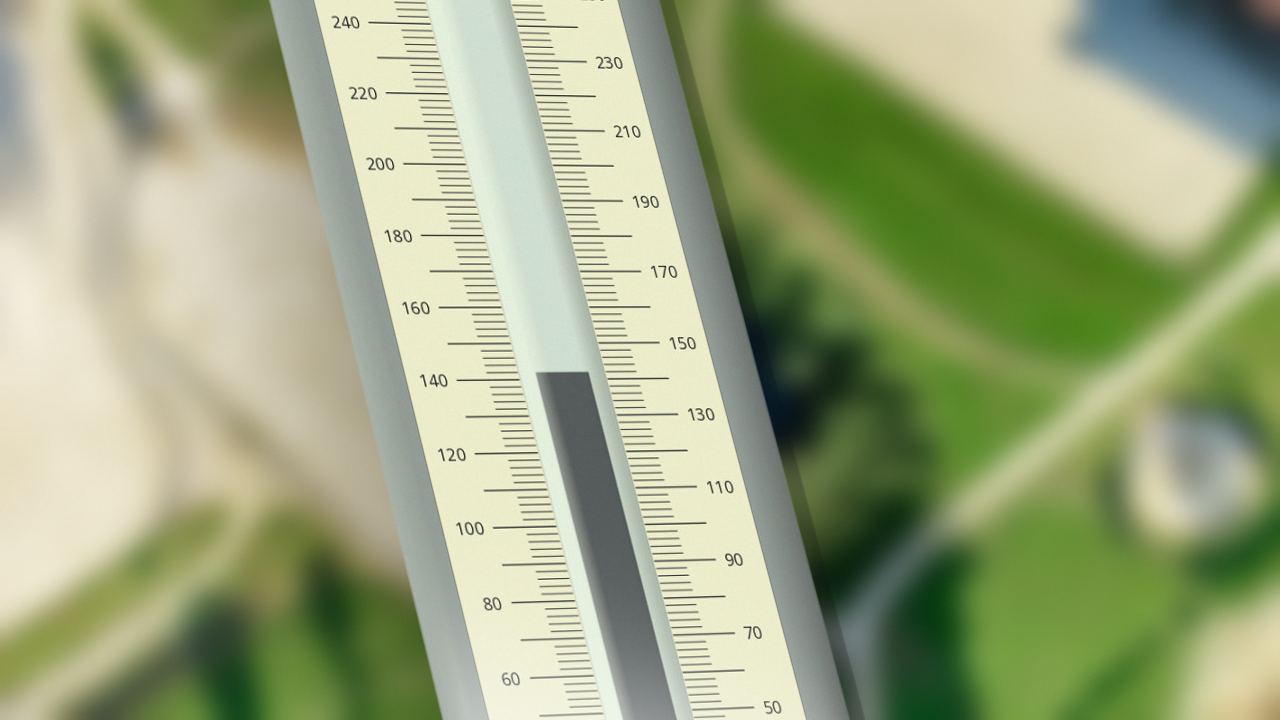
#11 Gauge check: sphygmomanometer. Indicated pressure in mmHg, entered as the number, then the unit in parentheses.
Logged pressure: 142 (mmHg)
